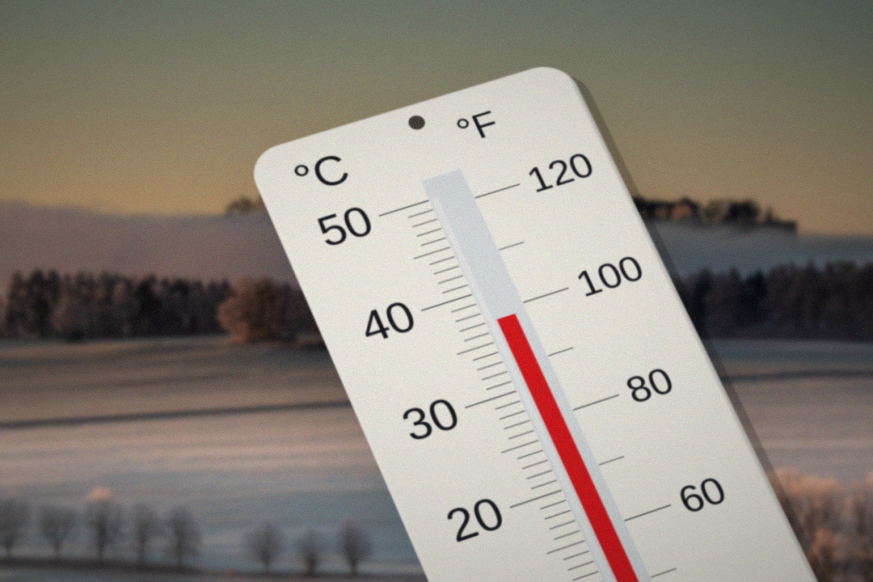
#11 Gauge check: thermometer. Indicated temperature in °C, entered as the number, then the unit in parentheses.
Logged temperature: 37 (°C)
